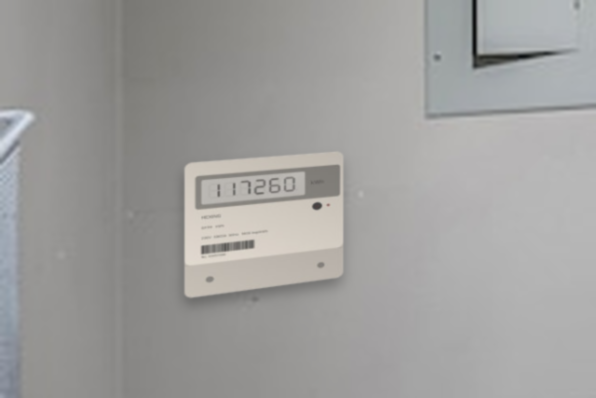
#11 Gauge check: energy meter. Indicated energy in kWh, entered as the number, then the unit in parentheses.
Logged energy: 117260 (kWh)
